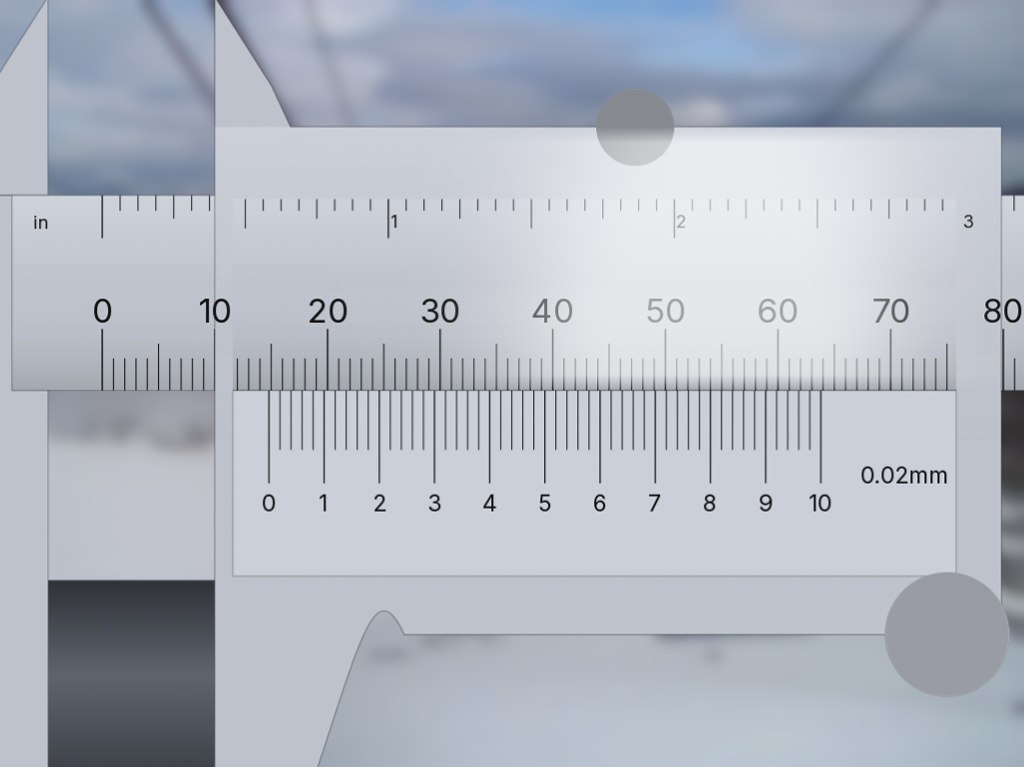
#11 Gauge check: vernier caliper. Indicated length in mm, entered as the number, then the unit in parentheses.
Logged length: 14.8 (mm)
